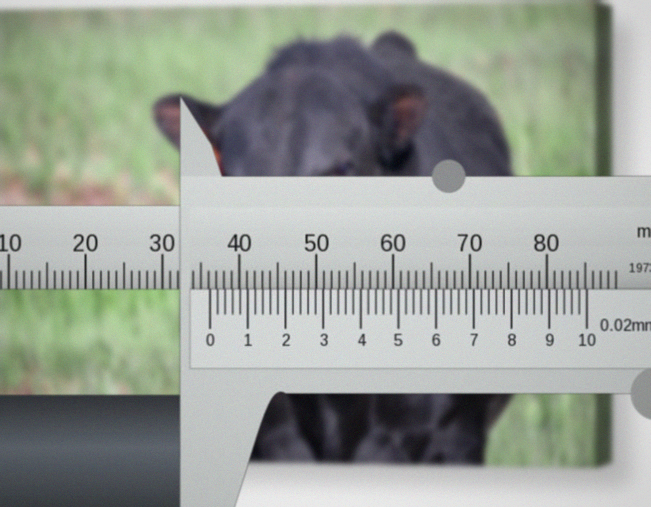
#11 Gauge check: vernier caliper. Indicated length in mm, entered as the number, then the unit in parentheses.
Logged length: 36.2 (mm)
